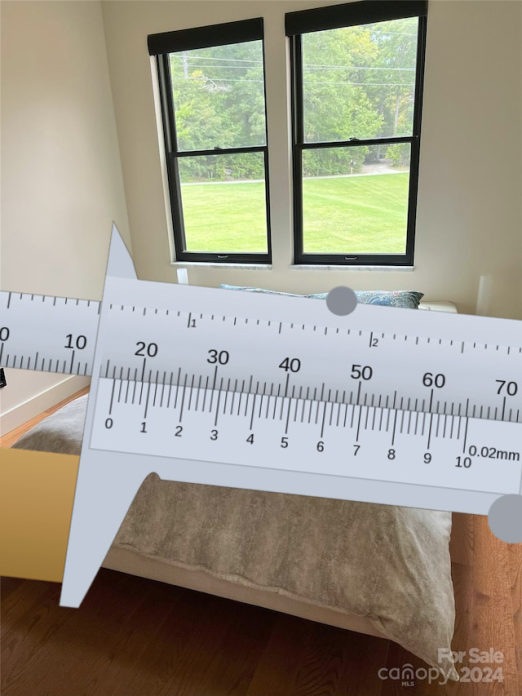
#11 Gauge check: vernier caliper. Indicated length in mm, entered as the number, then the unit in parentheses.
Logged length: 16.2 (mm)
